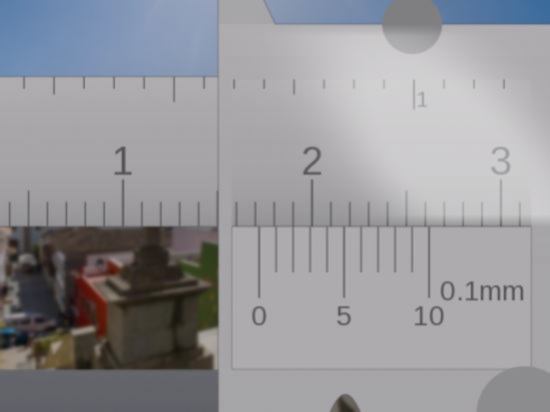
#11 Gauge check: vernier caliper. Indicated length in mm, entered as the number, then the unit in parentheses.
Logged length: 17.2 (mm)
